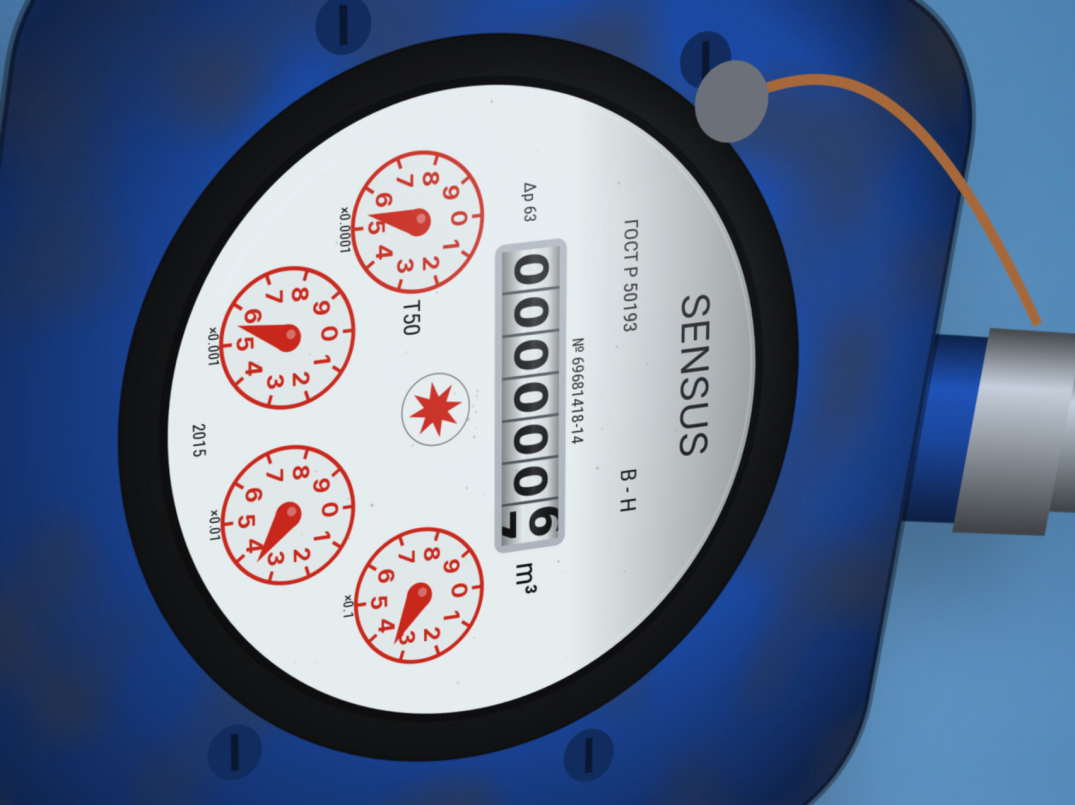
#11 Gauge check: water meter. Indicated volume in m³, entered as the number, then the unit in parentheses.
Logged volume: 6.3355 (m³)
